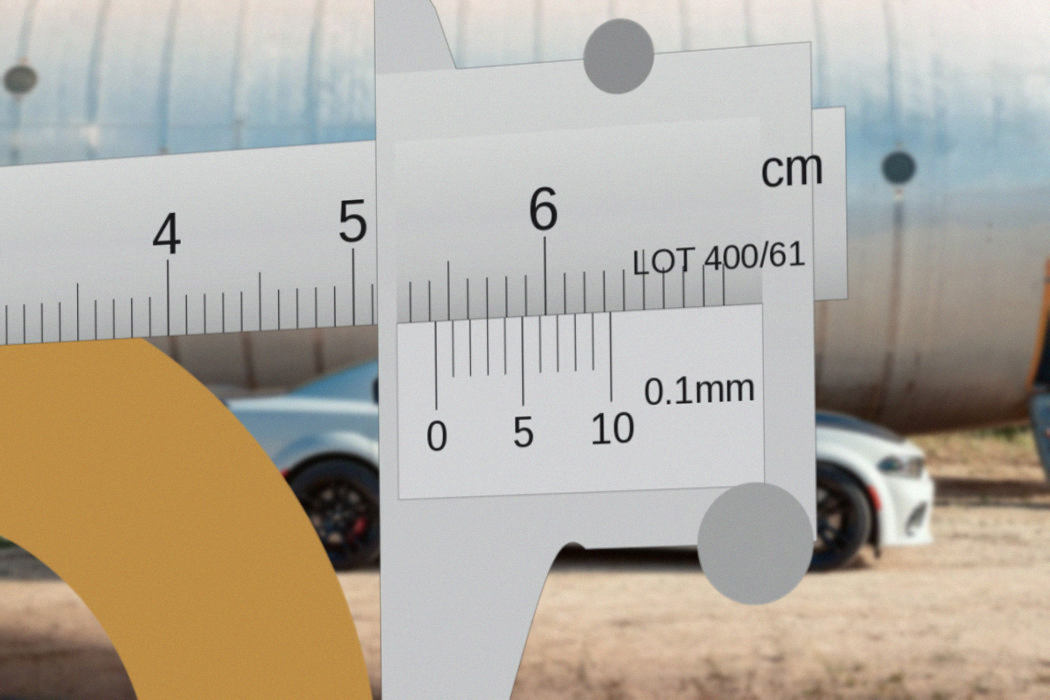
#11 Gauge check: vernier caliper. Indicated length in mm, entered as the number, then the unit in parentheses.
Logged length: 54.3 (mm)
